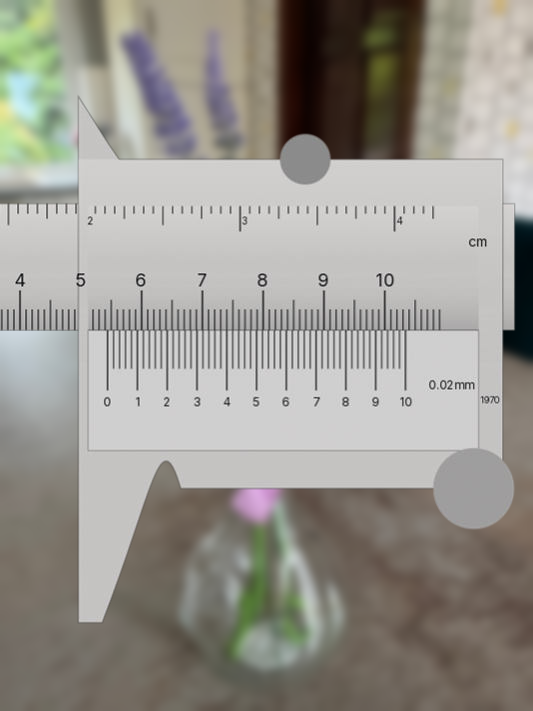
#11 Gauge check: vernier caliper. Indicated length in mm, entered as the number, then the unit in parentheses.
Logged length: 54.4 (mm)
